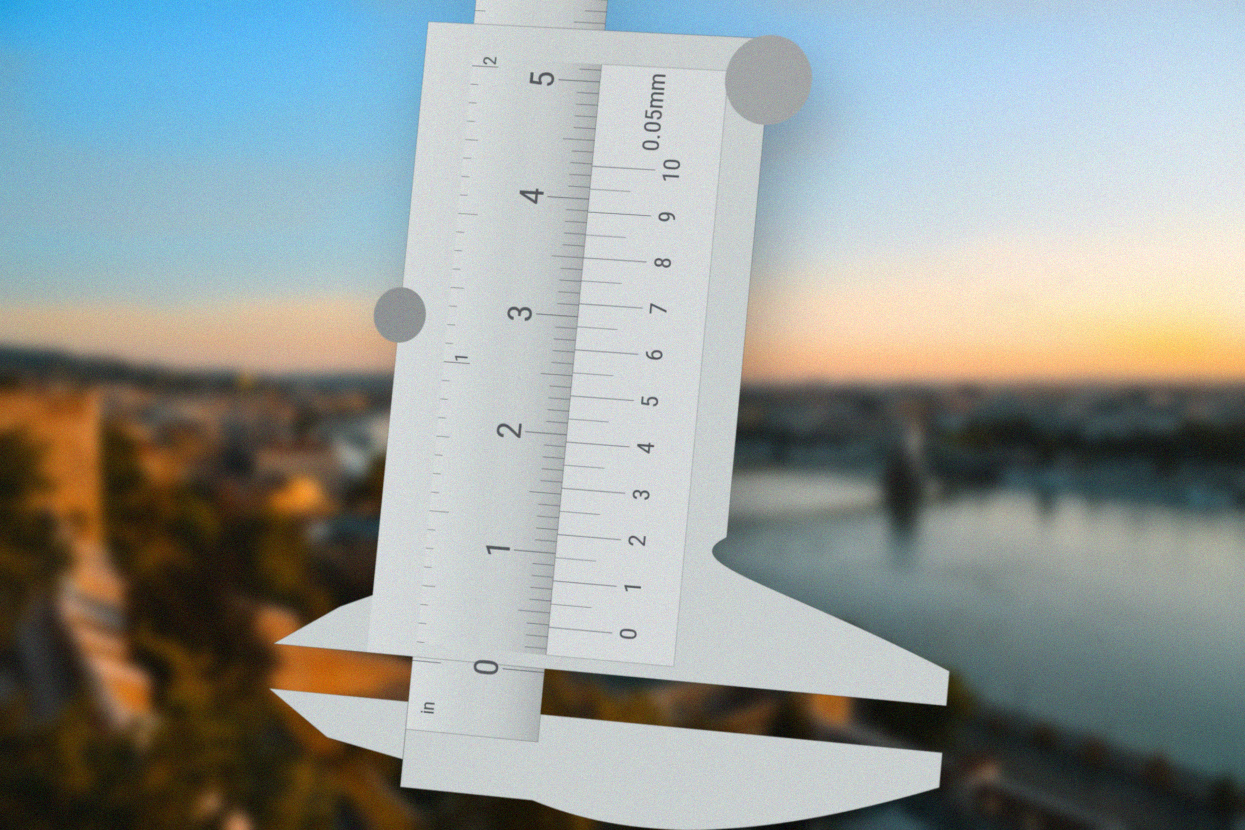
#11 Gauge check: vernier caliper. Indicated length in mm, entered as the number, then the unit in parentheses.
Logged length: 3.8 (mm)
